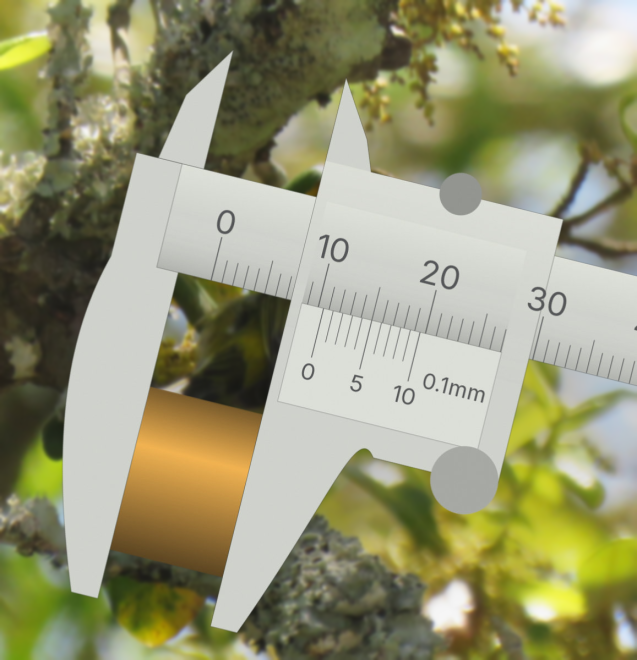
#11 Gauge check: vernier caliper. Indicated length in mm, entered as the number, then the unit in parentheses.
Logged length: 10.5 (mm)
